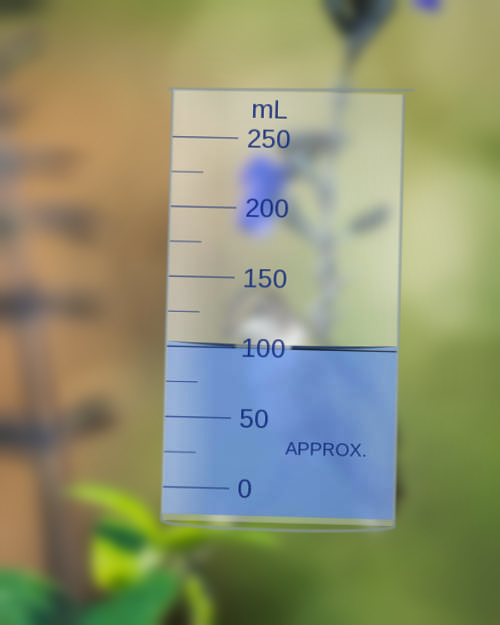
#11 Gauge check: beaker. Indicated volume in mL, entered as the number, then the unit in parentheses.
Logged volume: 100 (mL)
